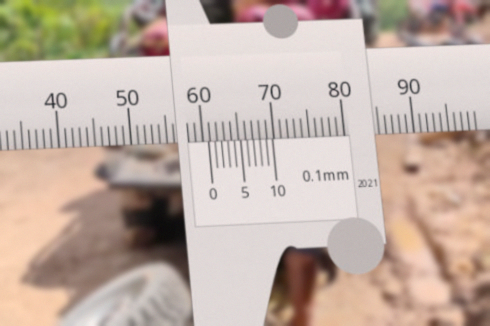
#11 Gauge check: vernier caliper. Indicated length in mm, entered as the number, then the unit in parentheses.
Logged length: 60.8 (mm)
